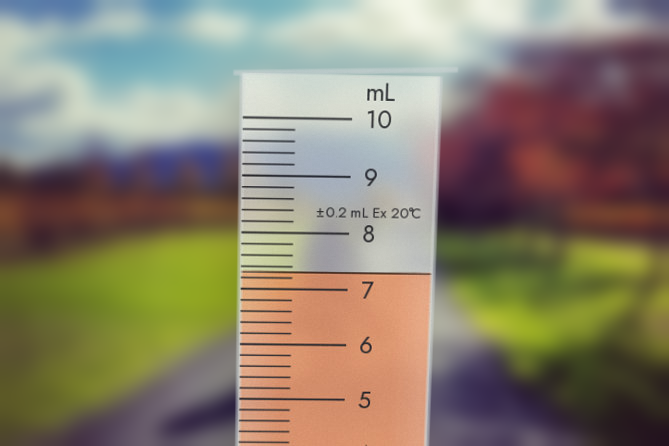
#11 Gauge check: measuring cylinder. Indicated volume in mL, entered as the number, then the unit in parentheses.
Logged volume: 7.3 (mL)
